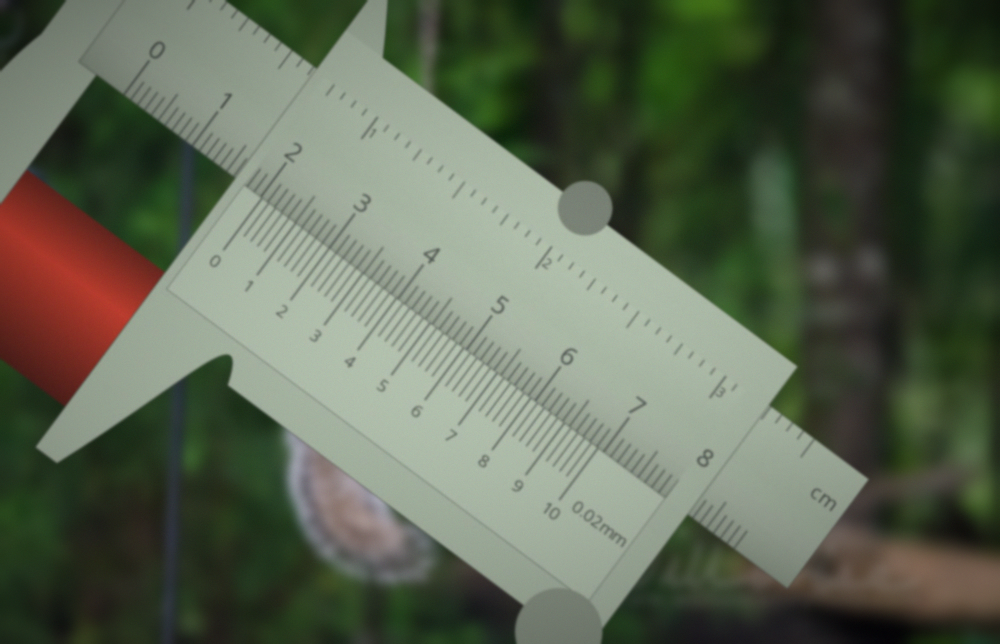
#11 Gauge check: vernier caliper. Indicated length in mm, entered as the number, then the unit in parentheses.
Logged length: 20.2 (mm)
